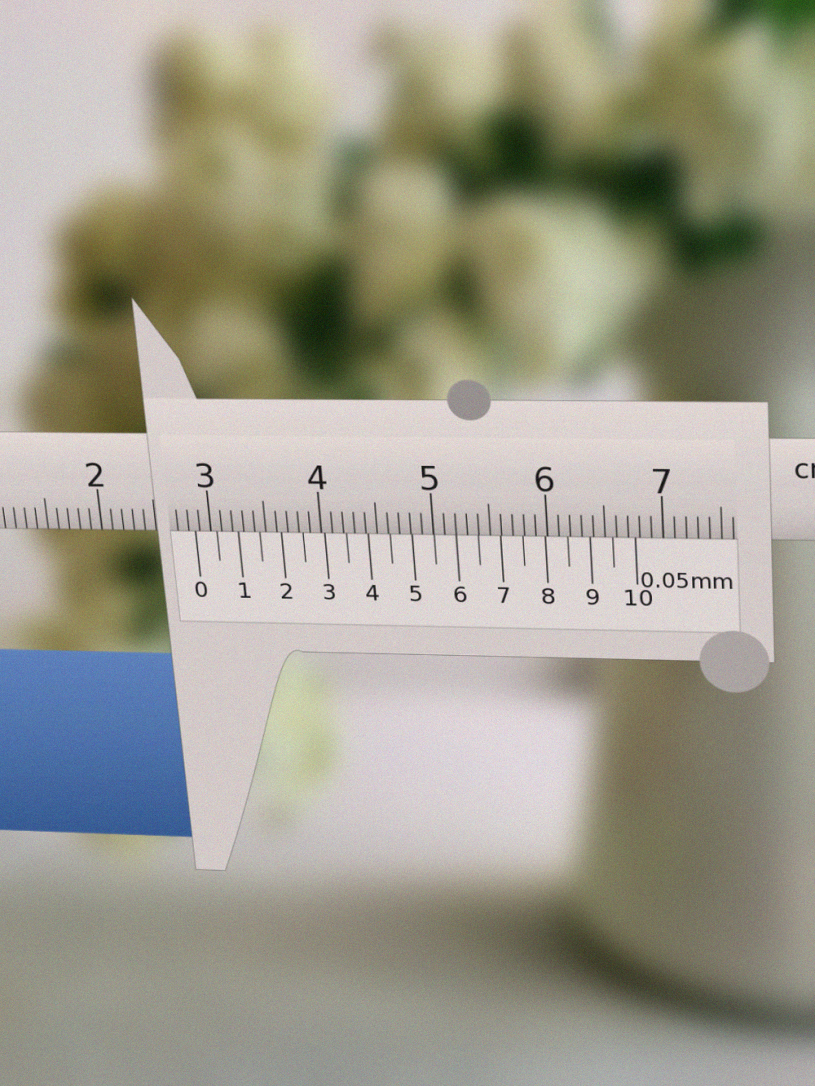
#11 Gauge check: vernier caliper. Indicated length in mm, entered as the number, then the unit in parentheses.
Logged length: 28.6 (mm)
